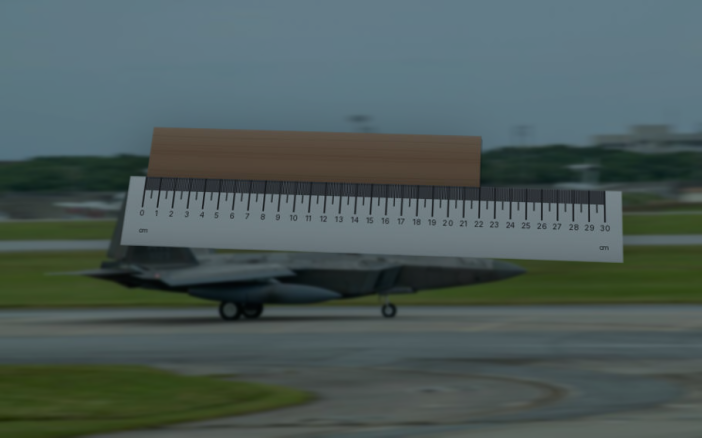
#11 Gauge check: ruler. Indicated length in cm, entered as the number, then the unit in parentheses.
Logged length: 22 (cm)
